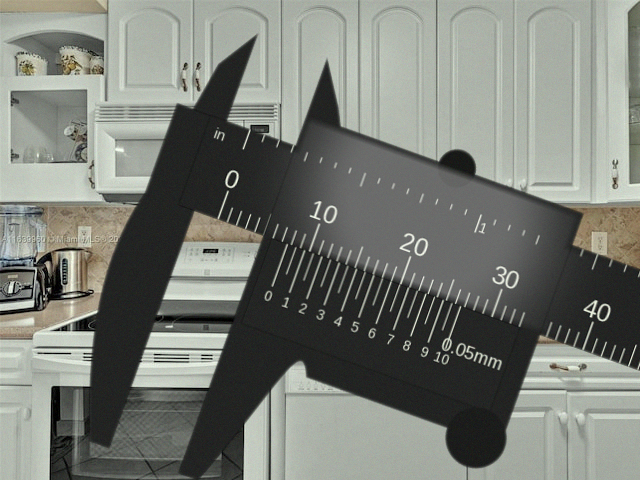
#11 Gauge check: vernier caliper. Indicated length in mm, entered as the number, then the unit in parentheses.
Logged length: 7.6 (mm)
